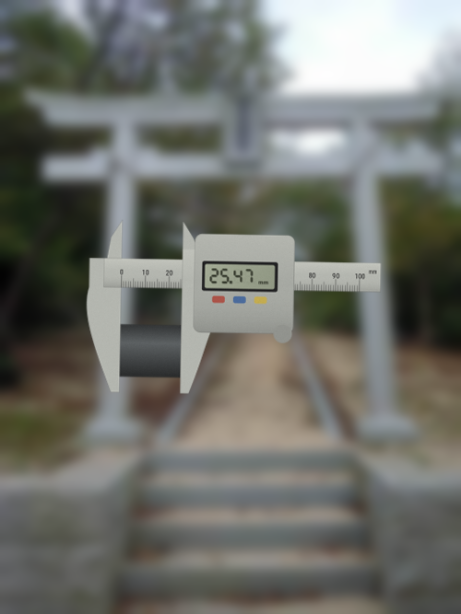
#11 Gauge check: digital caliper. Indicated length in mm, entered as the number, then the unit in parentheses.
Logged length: 25.47 (mm)
